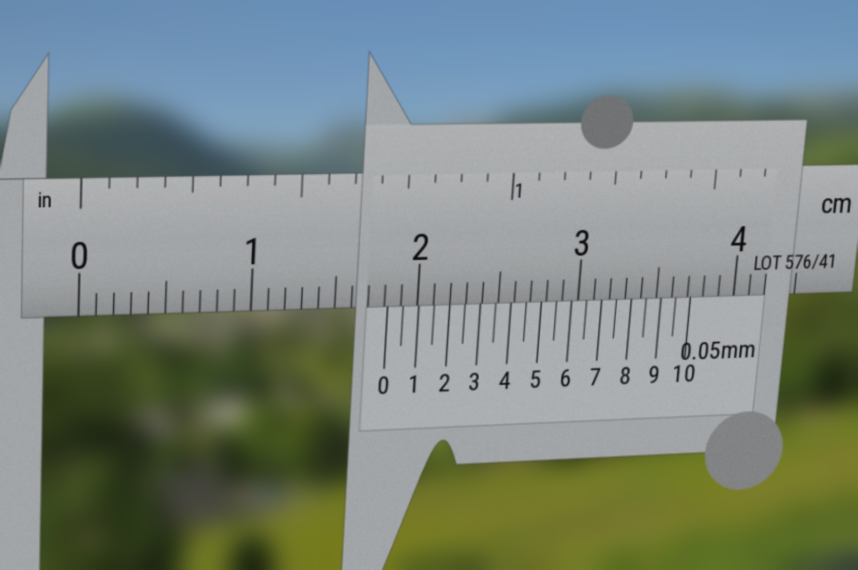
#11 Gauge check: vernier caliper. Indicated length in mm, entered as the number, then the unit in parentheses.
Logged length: 18.2 (mm)
